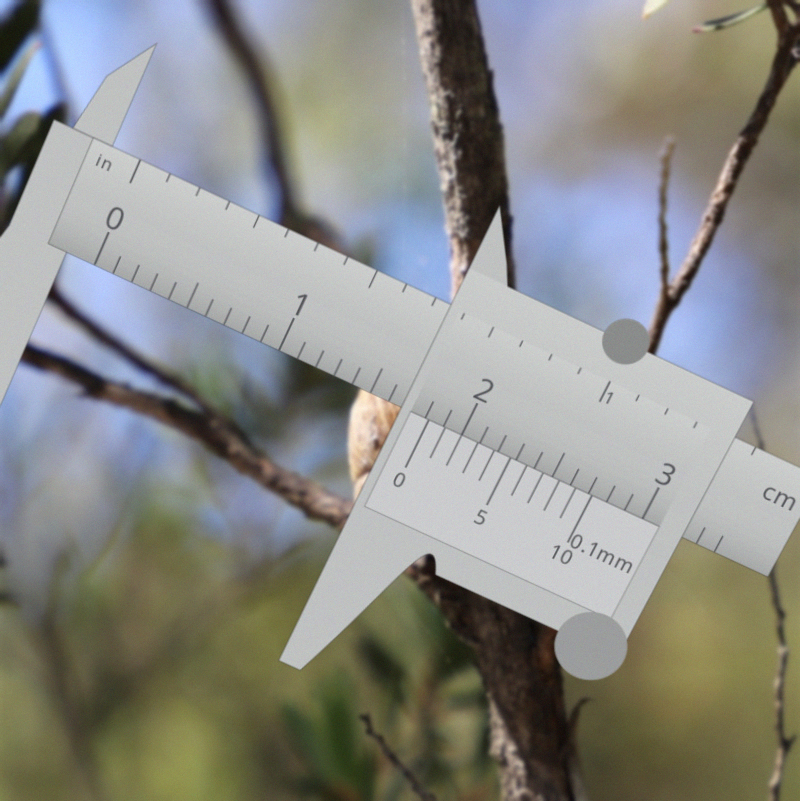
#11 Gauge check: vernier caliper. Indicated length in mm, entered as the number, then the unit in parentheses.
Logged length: 18.2 (mm)
